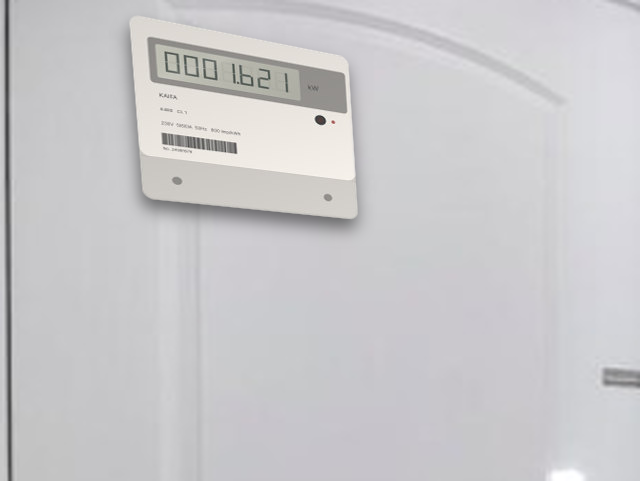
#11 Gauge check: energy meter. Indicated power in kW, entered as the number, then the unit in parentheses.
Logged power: 1.621 (kW)
